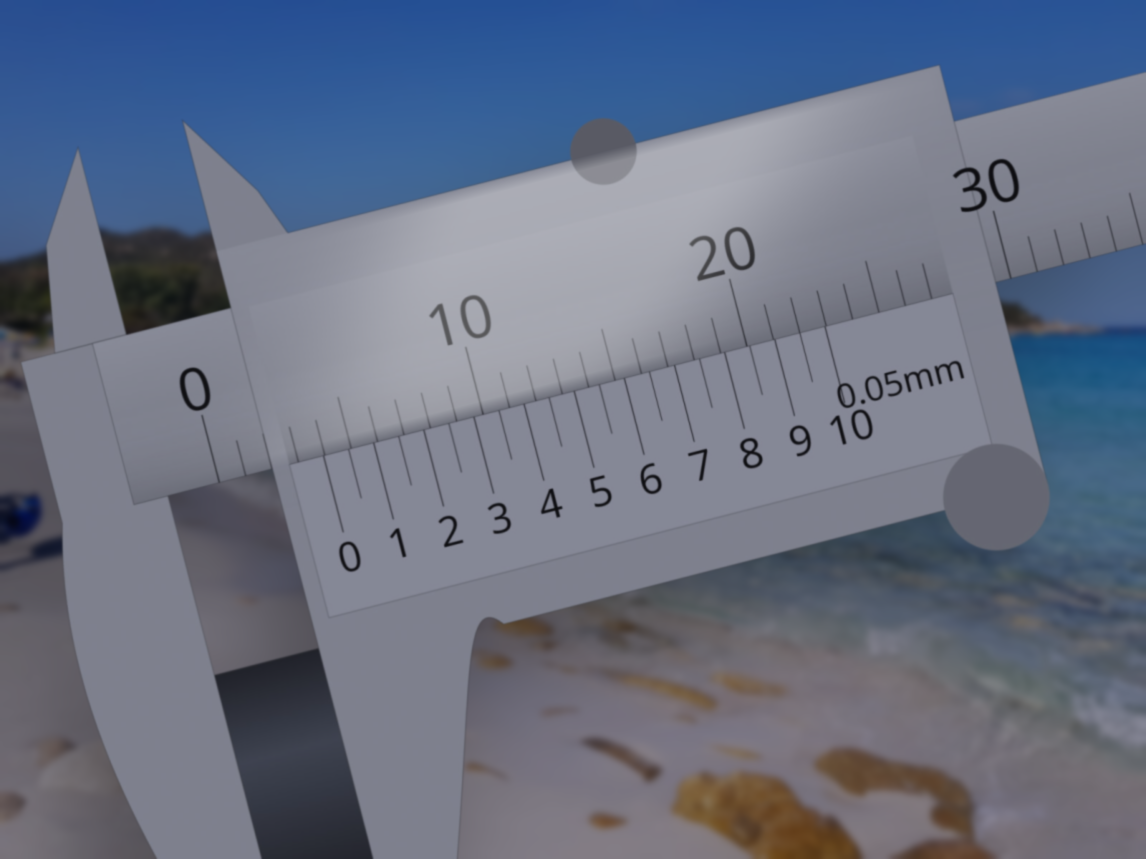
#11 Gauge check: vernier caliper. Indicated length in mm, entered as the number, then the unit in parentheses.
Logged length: 3.95 (mm)
